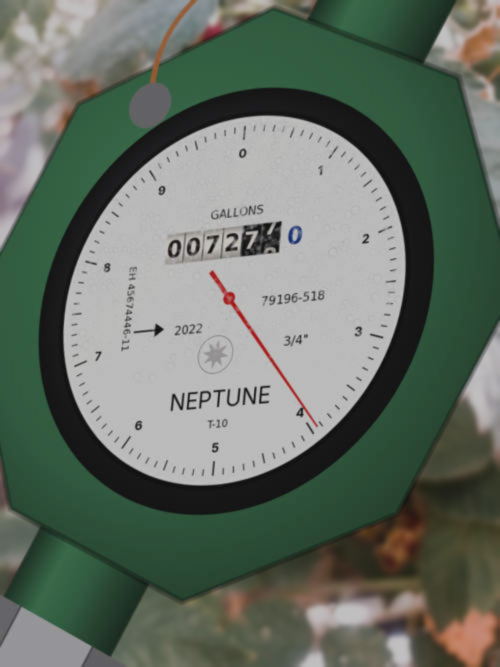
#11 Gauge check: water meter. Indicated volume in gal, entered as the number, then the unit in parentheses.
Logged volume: 72773.9 (gal)
